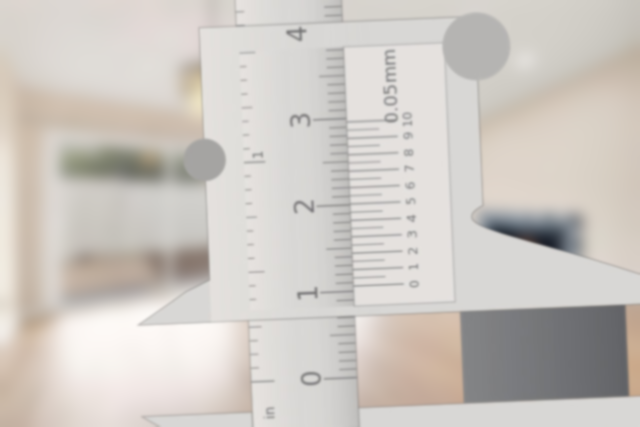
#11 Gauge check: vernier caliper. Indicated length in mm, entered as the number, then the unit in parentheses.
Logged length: 10.6 (mm)
